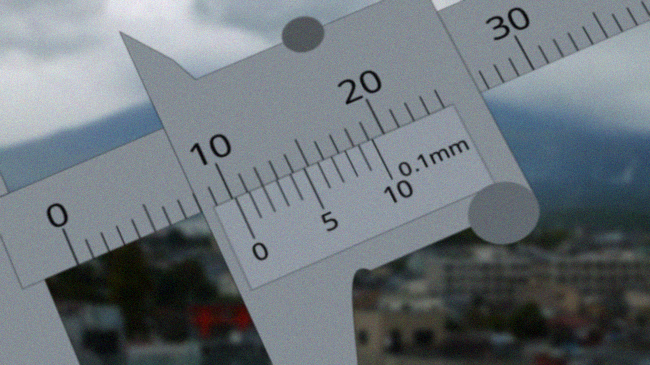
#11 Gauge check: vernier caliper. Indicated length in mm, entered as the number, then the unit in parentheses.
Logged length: 10.2 (mm)
